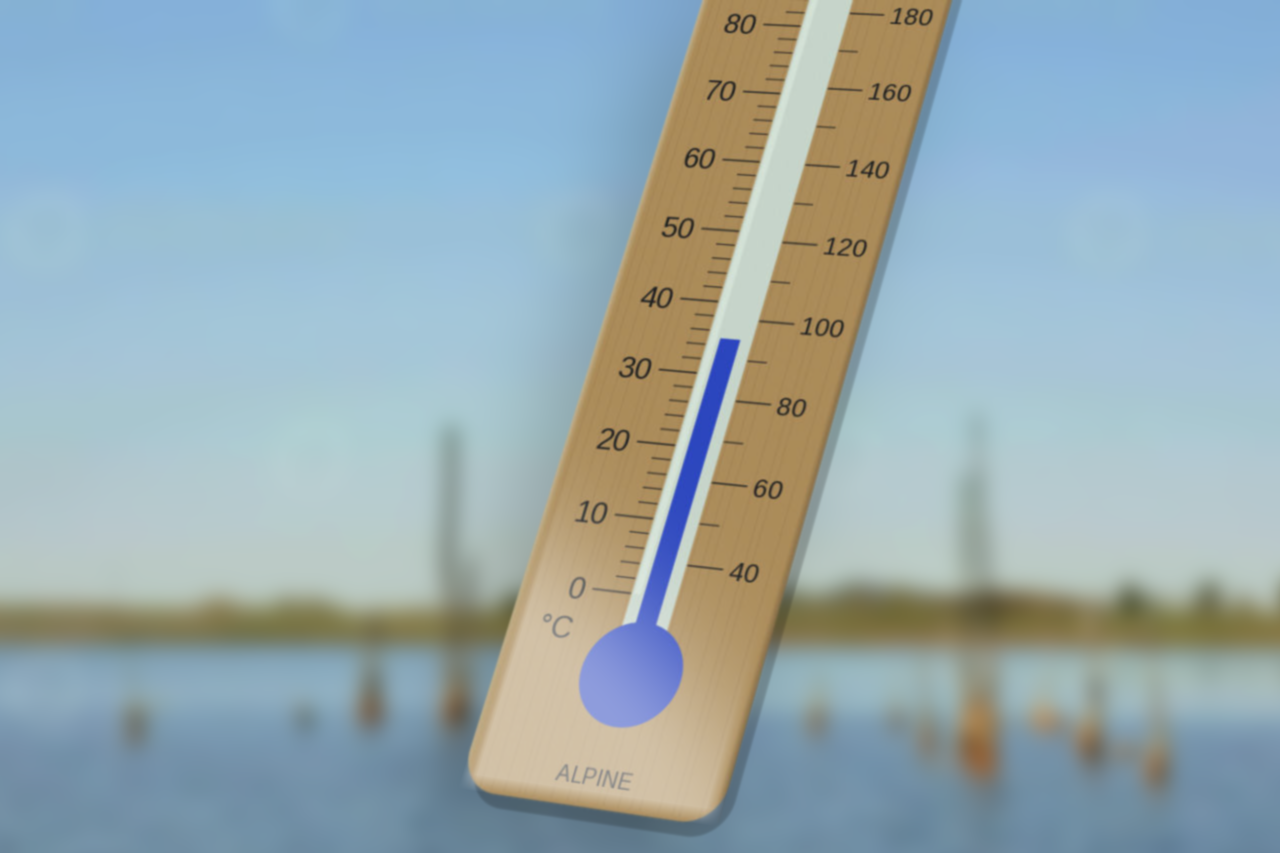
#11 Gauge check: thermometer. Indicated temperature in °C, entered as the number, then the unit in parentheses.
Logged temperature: 35 (°C)
